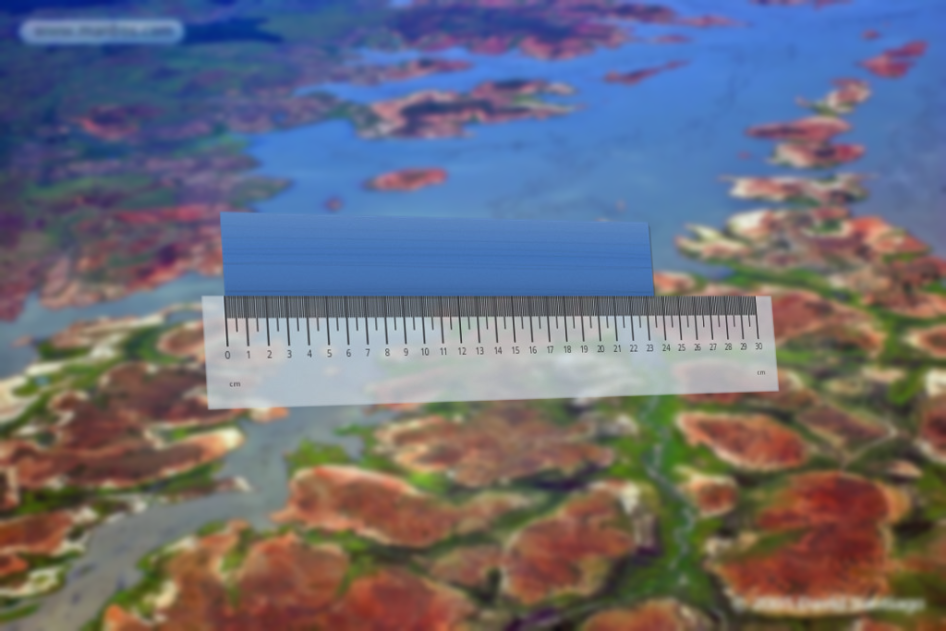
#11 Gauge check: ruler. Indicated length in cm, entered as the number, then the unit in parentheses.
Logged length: 23.5 (cm)
